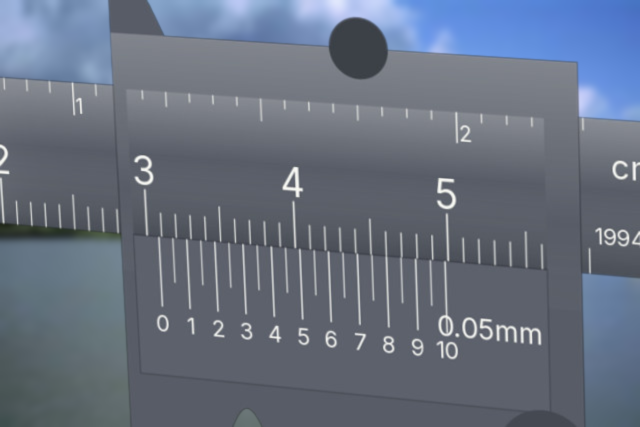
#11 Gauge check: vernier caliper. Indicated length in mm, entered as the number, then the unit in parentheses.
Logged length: 30.8 (mm)
